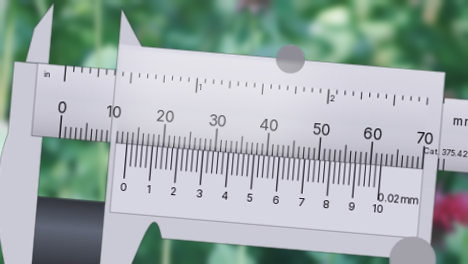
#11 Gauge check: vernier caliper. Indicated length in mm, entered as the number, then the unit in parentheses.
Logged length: 13.0 (mm)
